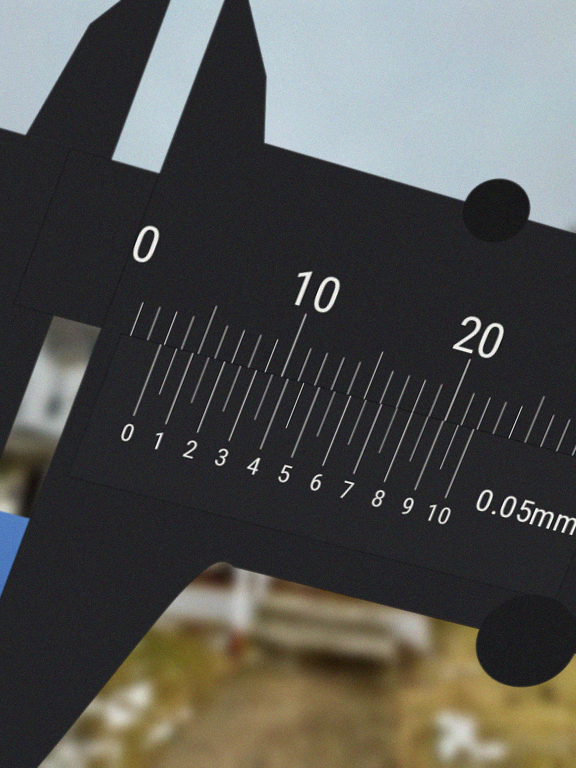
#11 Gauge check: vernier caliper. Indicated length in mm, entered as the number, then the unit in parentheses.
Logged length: 2.8 (mm)
